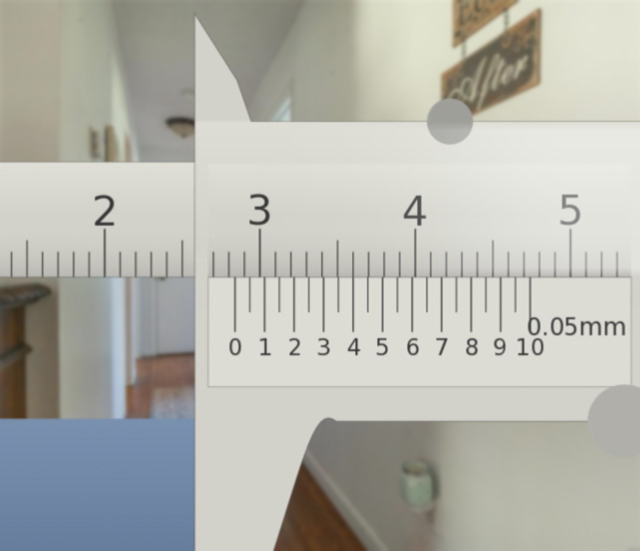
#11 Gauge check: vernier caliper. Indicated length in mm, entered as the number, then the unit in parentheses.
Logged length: 28.4 (mm)
